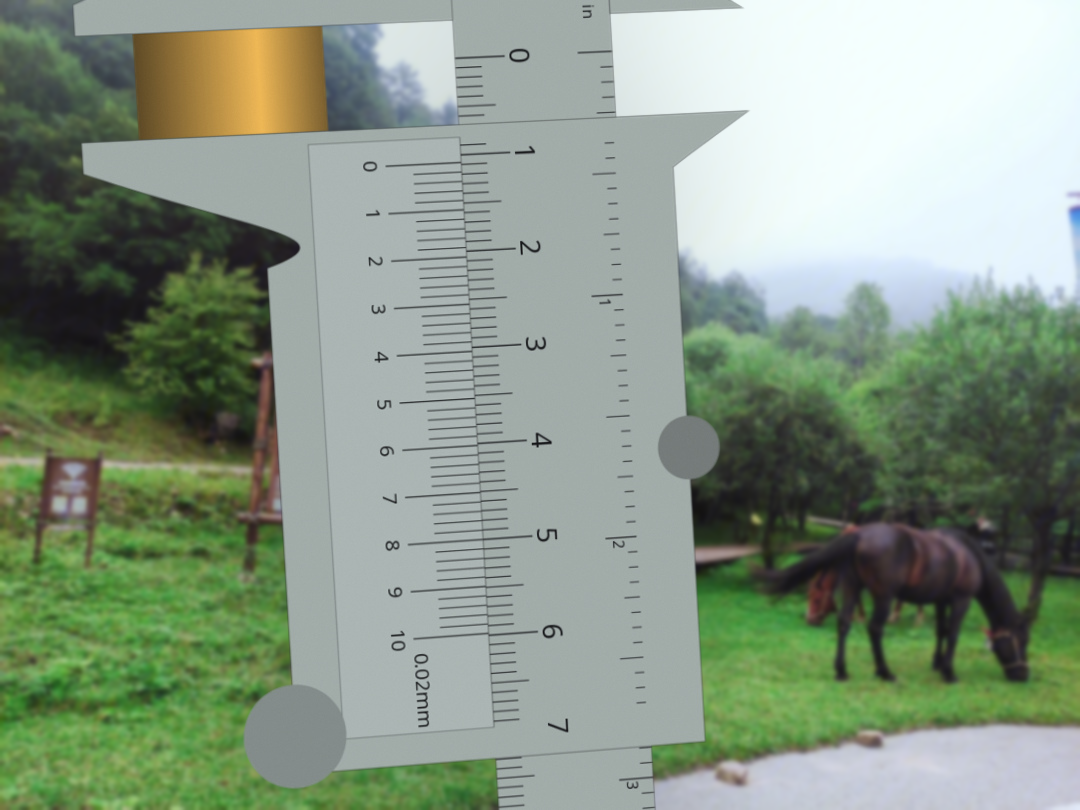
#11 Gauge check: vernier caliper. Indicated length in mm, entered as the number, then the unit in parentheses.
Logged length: 10.8 (mm)
